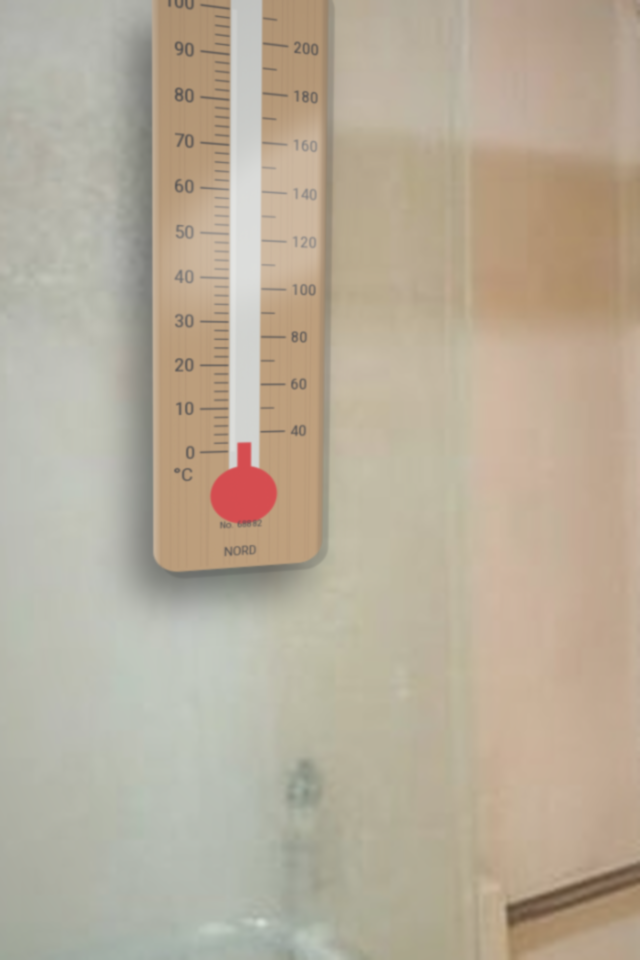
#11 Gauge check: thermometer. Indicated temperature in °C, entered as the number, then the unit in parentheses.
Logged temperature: 2 (°C)
